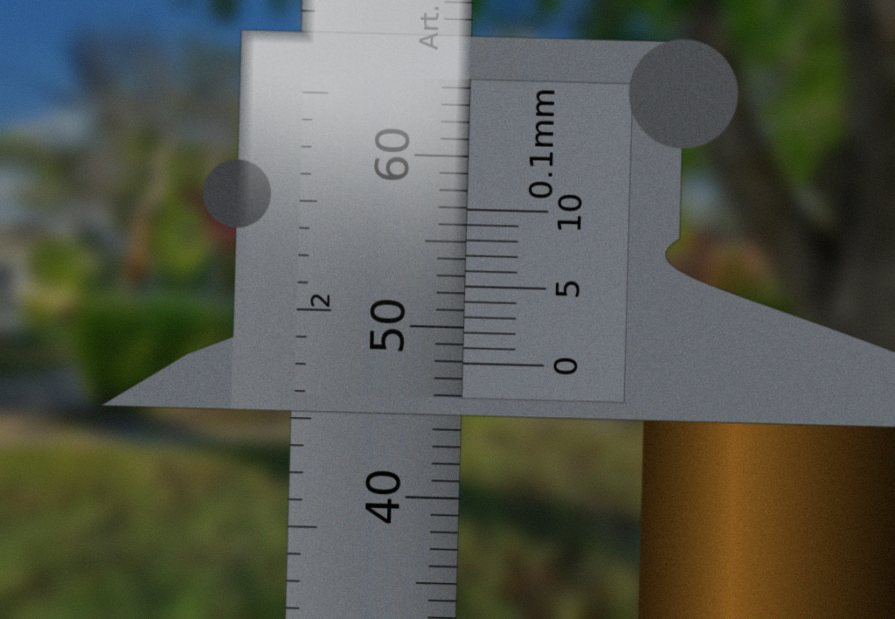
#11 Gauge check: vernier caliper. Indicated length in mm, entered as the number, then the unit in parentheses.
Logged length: 47.9 (mm)
